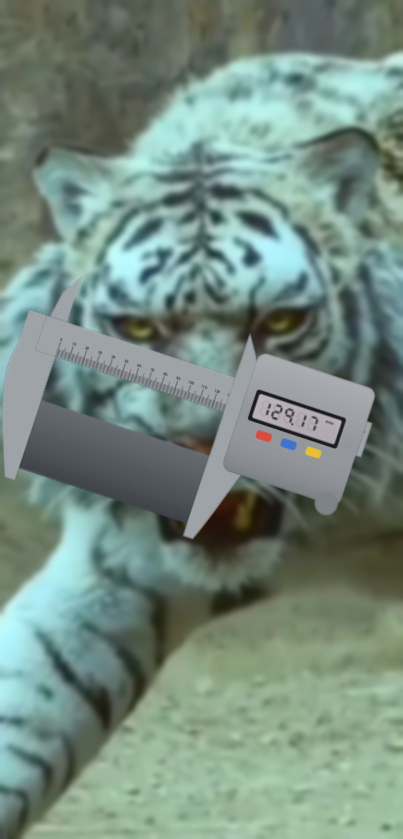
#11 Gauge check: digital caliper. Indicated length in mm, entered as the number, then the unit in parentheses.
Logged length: 129.17 (mm)
